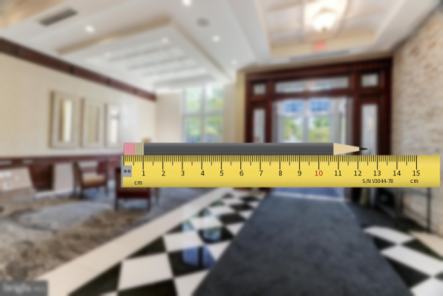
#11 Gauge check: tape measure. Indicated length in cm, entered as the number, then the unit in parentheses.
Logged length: 12.5 (cm)
